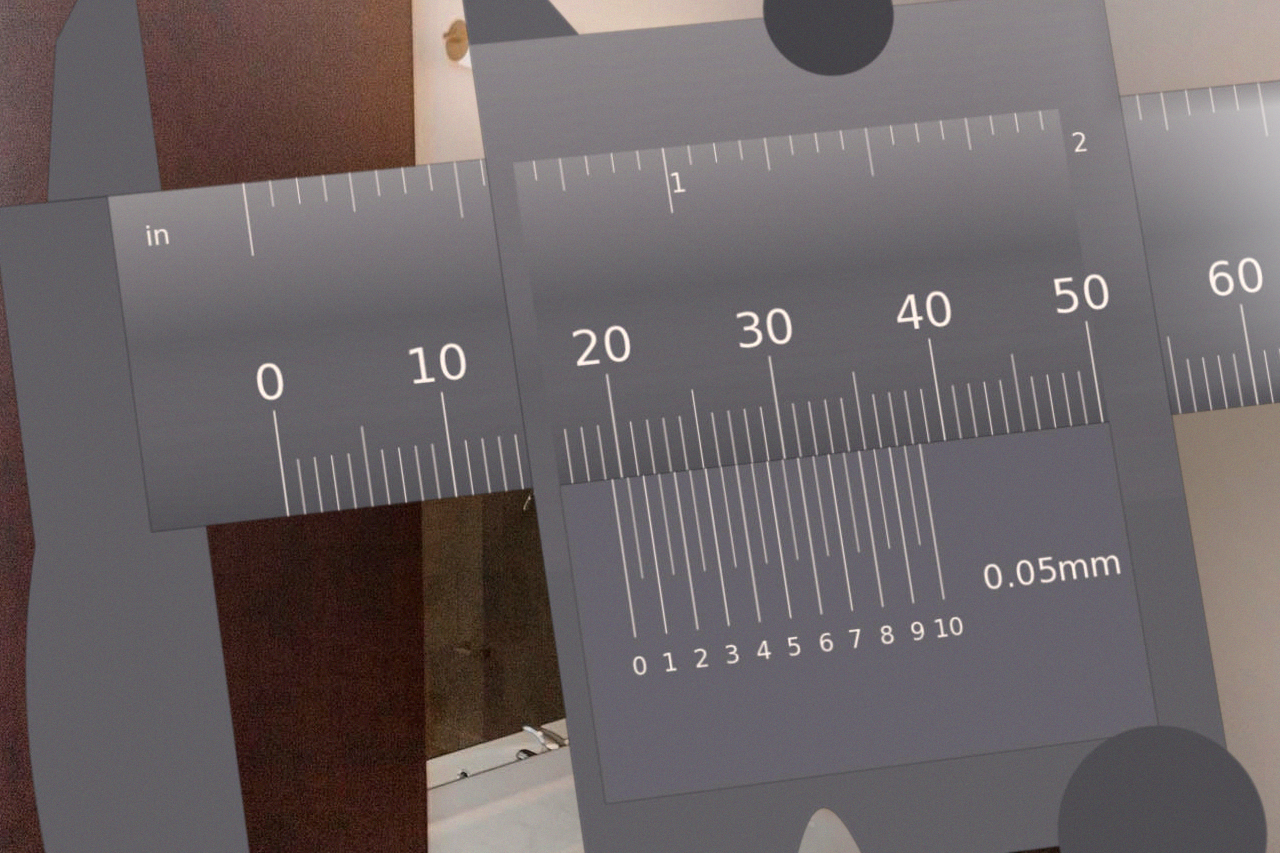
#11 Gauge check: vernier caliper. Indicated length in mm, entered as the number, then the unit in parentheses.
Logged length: 19.4 (mm)
